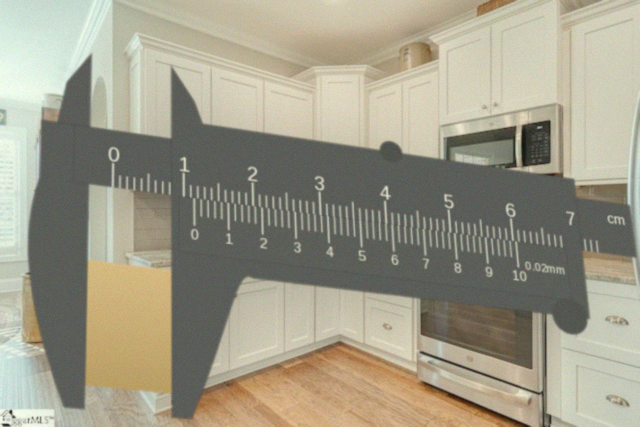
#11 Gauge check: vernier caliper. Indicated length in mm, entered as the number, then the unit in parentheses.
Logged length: 11.5 (mm)
